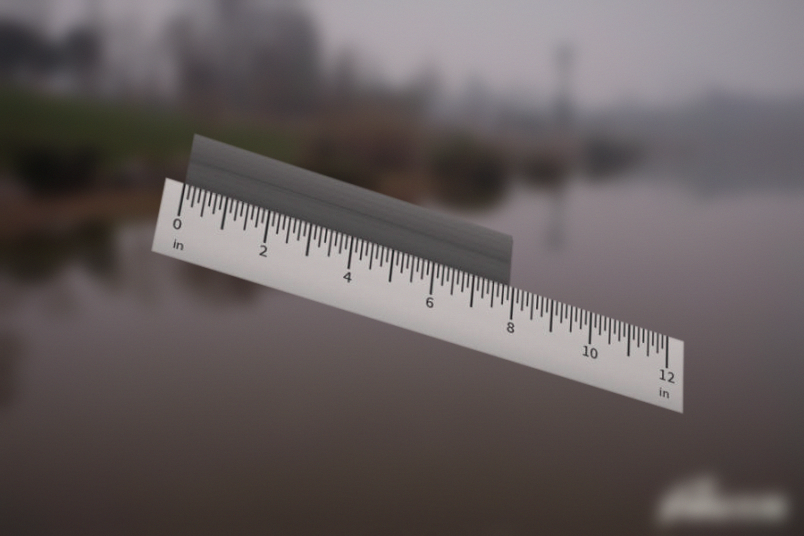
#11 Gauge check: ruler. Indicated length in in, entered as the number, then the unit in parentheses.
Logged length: 7.875 (in)
